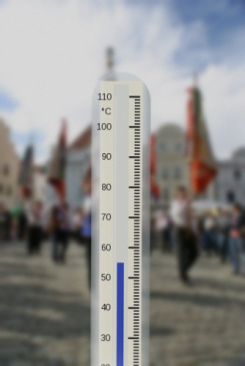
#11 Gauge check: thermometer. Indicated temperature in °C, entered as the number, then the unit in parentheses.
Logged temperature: 55 (°C)
